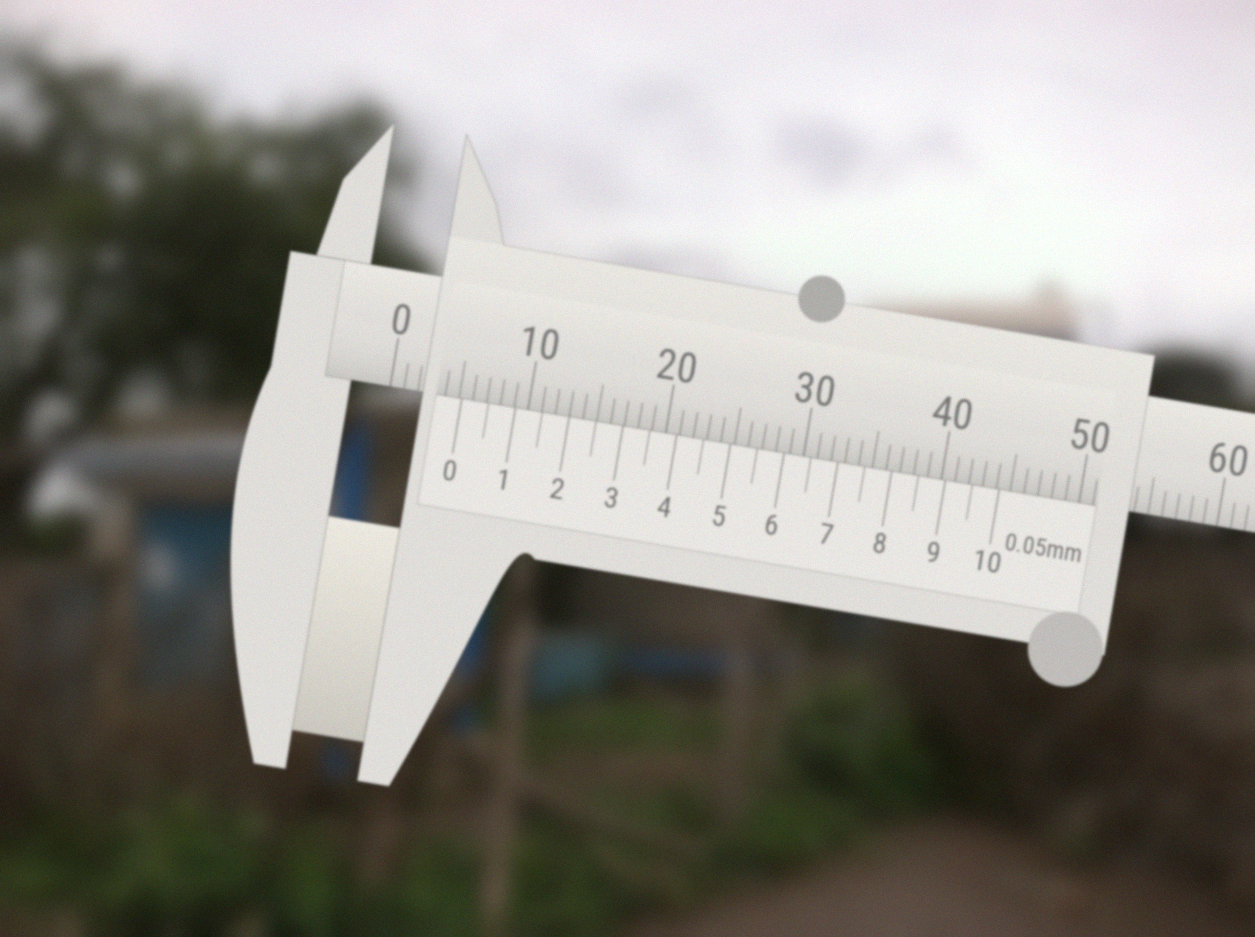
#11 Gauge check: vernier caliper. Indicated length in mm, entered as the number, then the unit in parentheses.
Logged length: 5.2 (mm)
